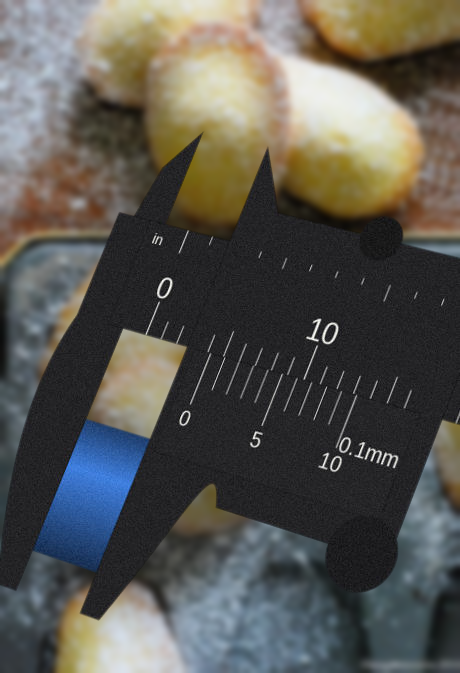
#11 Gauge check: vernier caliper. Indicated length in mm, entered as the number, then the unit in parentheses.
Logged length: 4.2 (mm)
